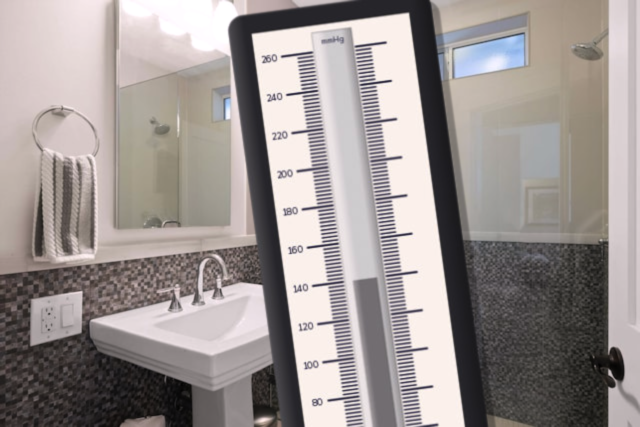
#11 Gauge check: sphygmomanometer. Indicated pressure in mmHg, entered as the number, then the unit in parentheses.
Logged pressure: 140 (mmHg)
